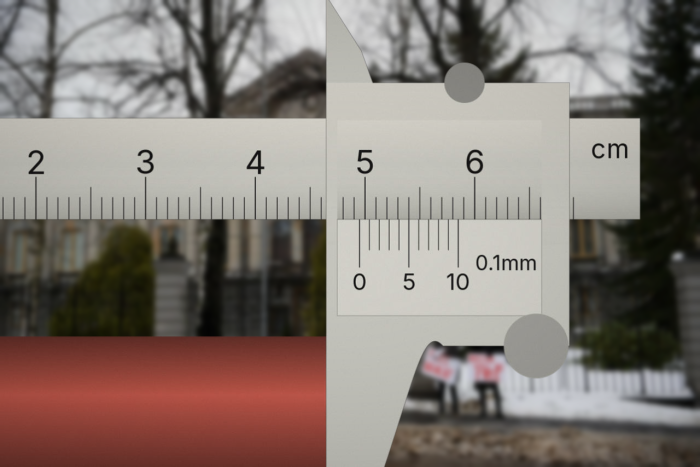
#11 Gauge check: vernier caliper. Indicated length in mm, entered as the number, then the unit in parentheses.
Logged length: 49.5 (mm)
